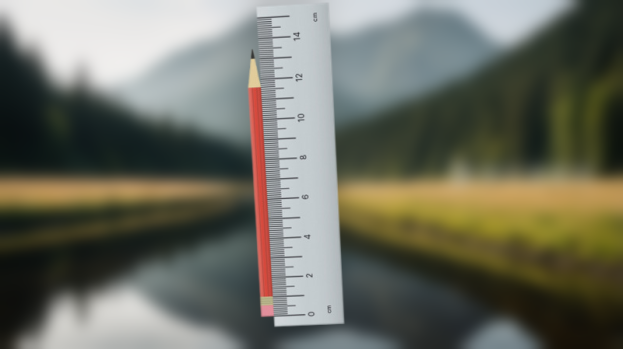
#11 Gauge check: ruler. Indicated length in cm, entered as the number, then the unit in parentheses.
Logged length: 13.5 (cm)
